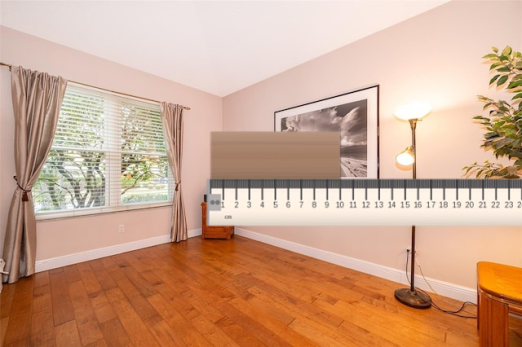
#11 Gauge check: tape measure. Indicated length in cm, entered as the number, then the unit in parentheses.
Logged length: 10 (cm)
